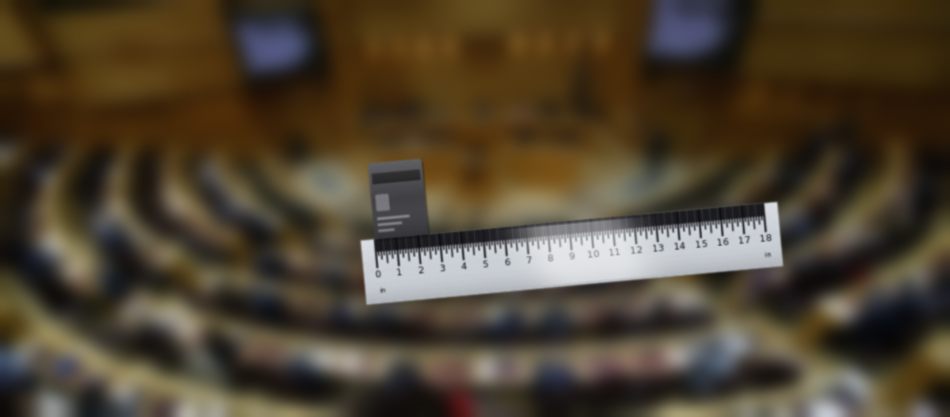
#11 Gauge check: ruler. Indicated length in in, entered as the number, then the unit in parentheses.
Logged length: 2.5 (in)
